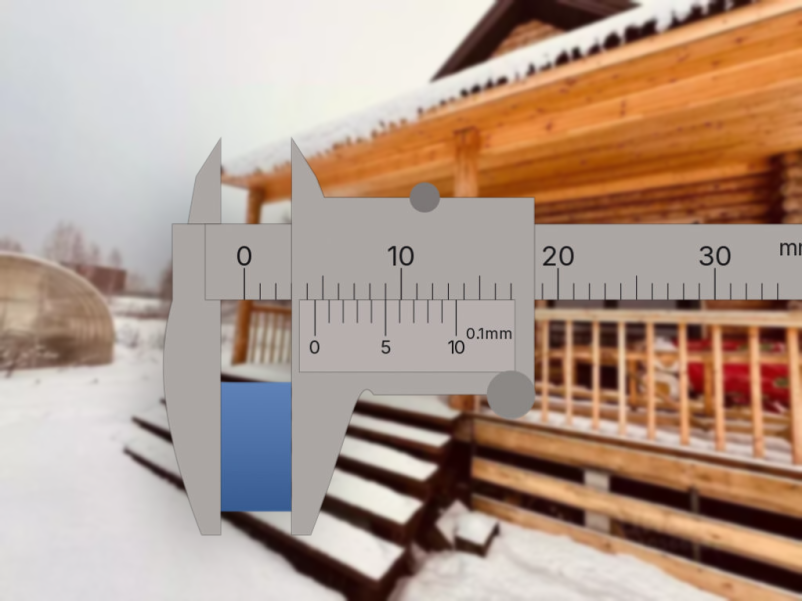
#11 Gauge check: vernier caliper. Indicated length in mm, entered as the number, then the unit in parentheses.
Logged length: 4.5 (mm)
